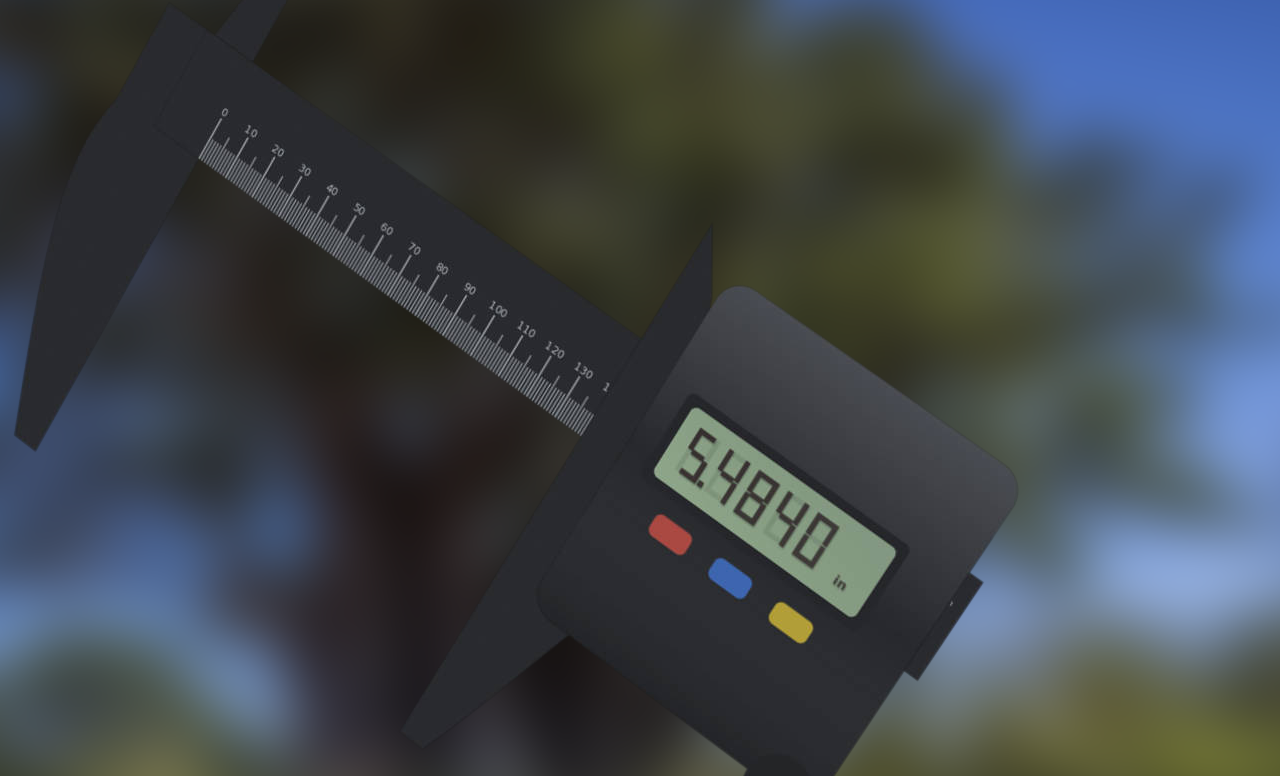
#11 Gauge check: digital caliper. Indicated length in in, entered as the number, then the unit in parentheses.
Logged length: 5.4840 (in)
